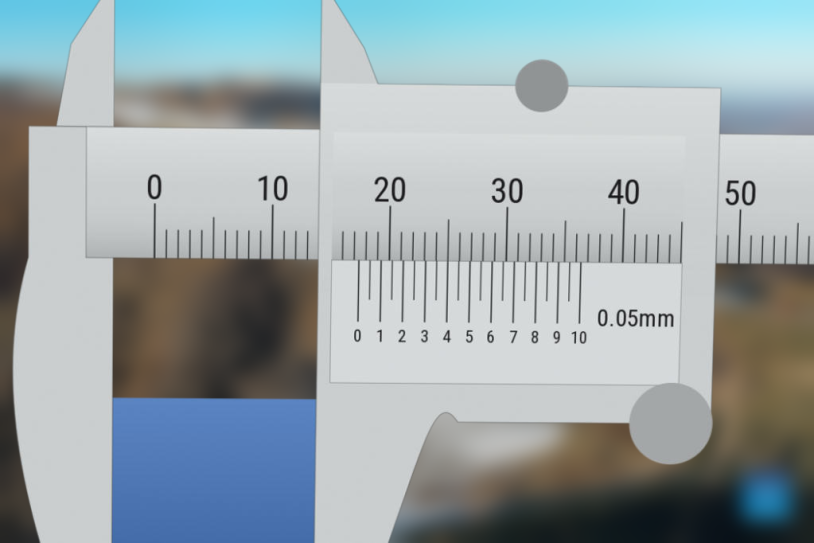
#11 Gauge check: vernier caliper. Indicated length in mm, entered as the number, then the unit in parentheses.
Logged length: 17.4 (mm)
